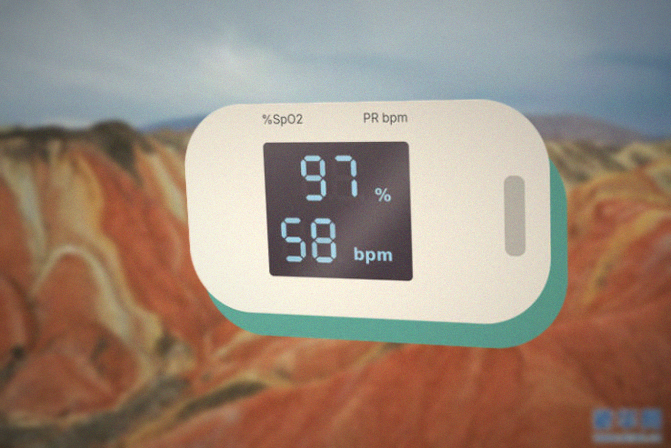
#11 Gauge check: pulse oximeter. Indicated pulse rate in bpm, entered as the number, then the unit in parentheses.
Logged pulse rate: 58 (bpm)
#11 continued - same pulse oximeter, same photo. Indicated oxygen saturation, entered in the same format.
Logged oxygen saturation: 97 (%)
